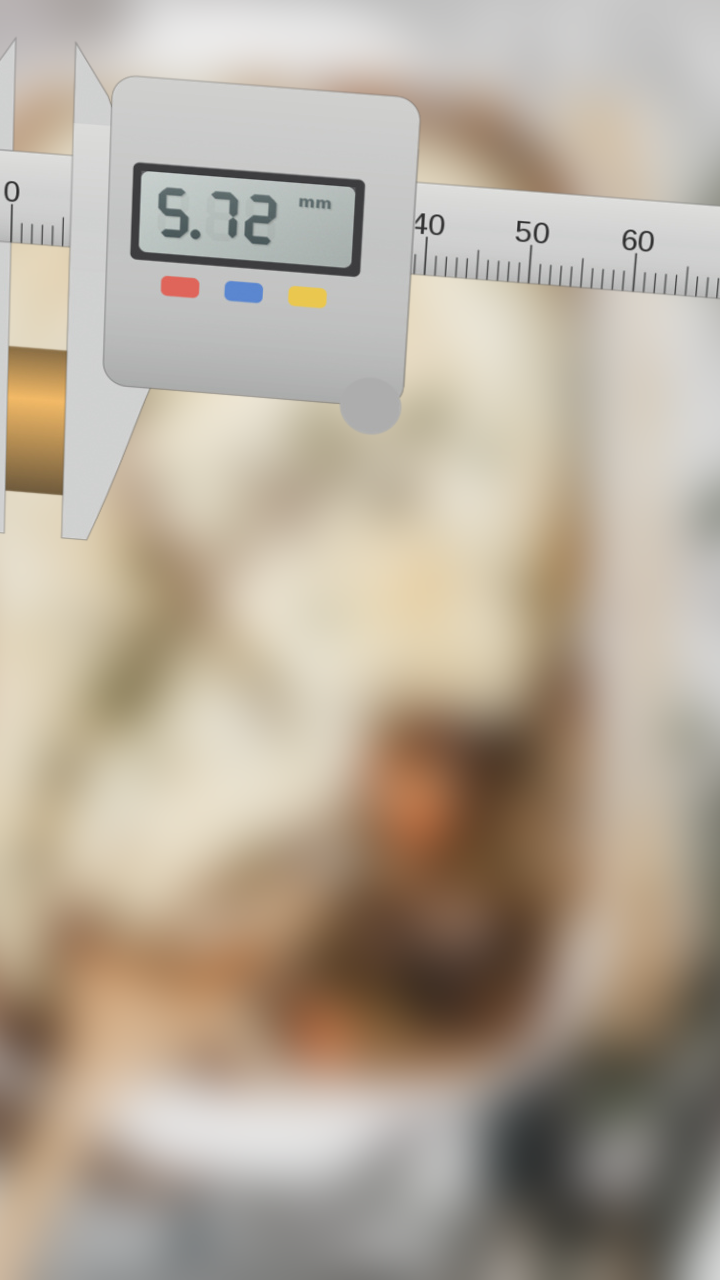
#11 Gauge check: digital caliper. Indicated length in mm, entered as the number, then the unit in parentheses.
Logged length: 5.72 (mm)
